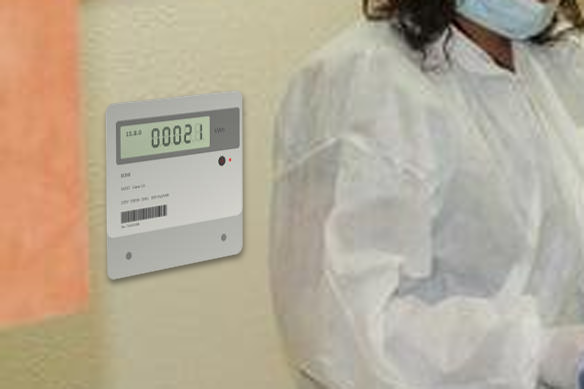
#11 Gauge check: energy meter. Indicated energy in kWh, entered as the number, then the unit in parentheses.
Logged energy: 21 (kWh)
